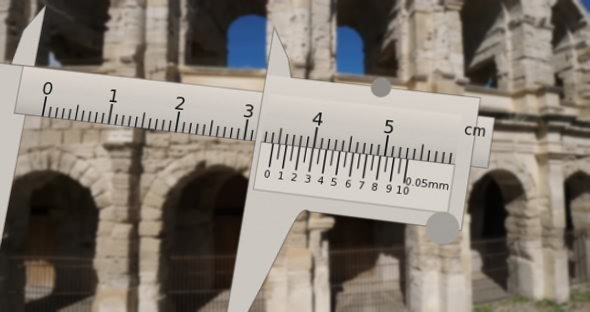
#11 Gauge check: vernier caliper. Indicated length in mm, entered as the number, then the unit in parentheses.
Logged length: 34.2 (mm)
